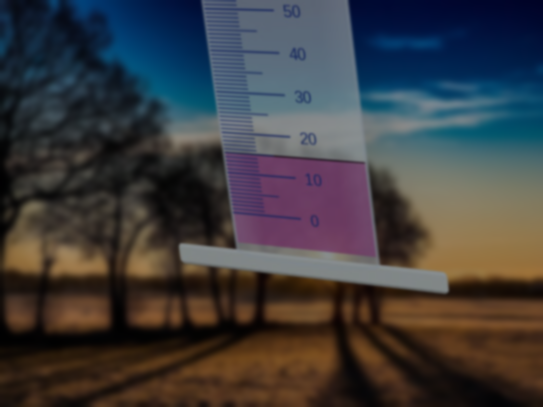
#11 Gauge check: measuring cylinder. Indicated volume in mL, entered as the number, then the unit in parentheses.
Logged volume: 15 (mL)
